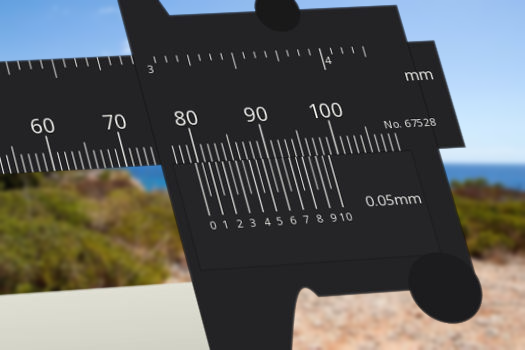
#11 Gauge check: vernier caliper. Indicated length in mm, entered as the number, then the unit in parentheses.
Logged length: 79.6 (mm)
